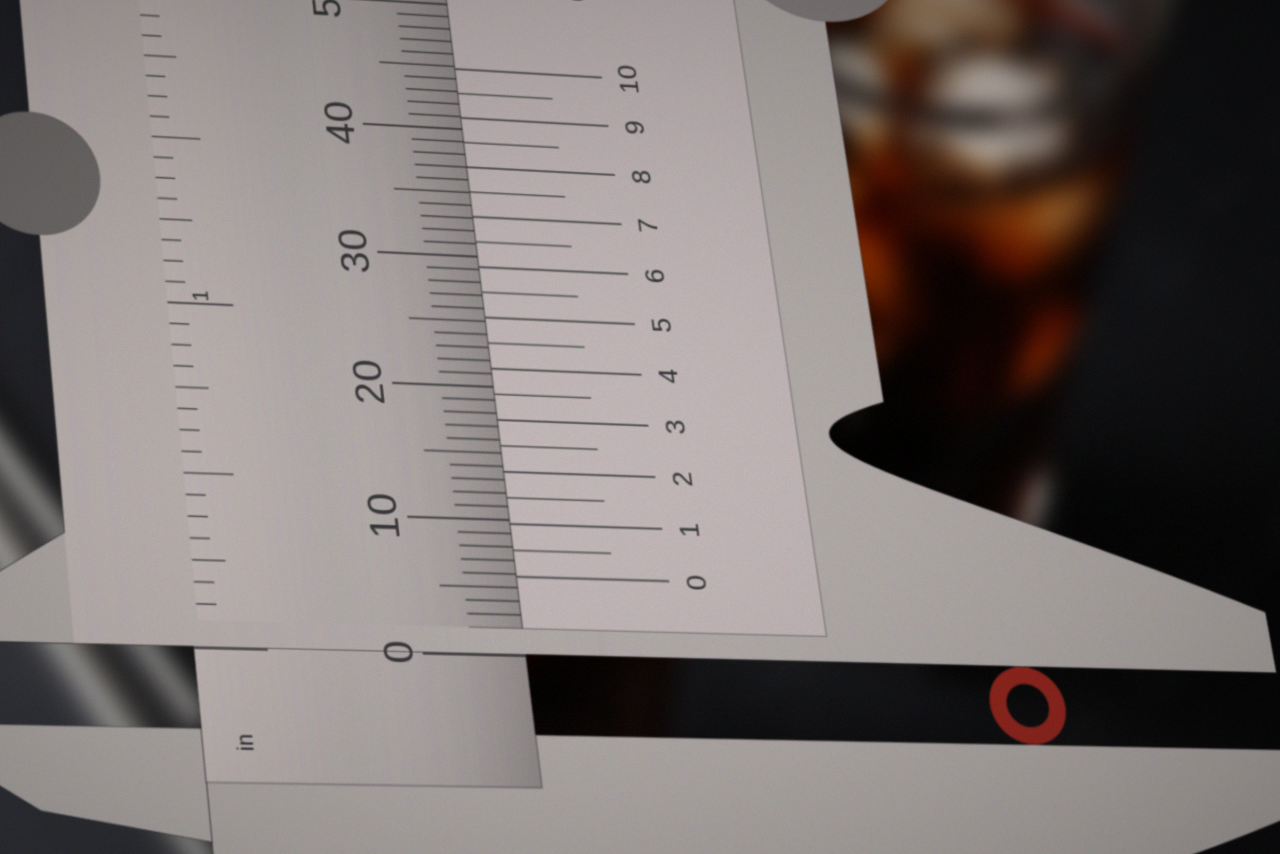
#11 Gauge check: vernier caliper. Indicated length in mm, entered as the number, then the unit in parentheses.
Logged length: 5.8 (mm)
